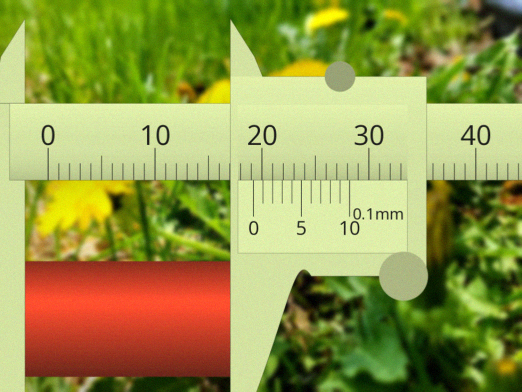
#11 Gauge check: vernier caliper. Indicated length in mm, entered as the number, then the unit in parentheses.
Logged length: 19.2 (mm)
